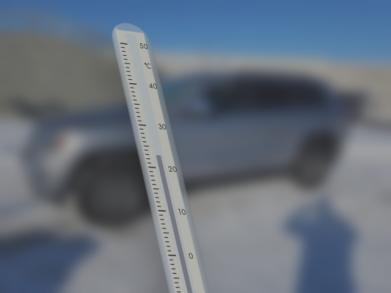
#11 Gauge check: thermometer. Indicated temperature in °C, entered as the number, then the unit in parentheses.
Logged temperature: 23 (°C)
